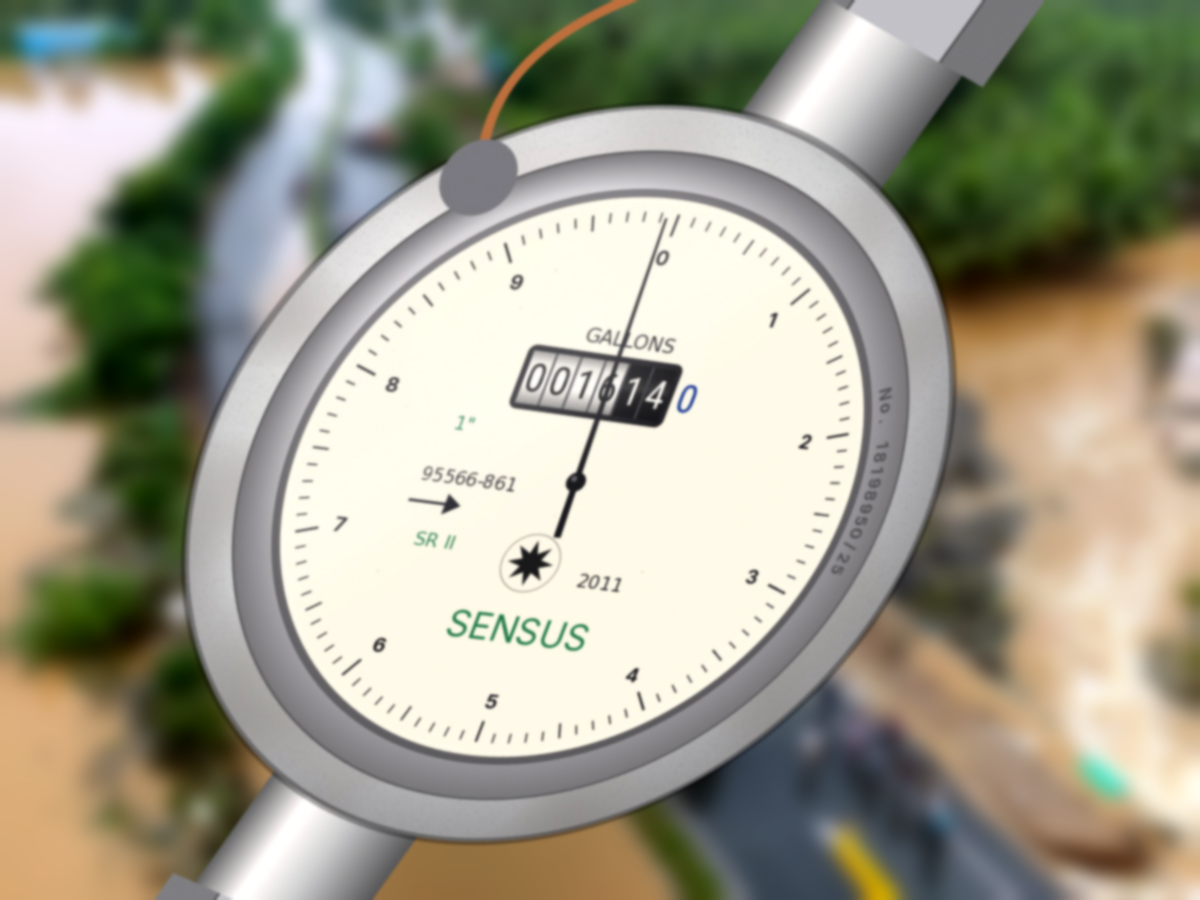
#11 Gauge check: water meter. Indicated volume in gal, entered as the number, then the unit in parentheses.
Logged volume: 16139.9 (gal)
